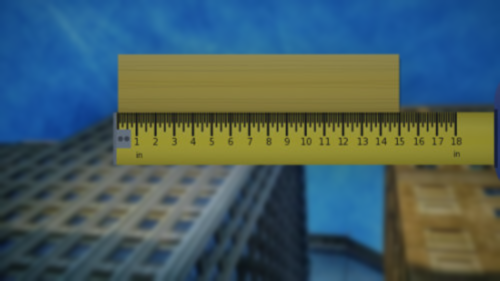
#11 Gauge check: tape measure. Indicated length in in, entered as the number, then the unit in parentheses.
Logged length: 15 (in)
